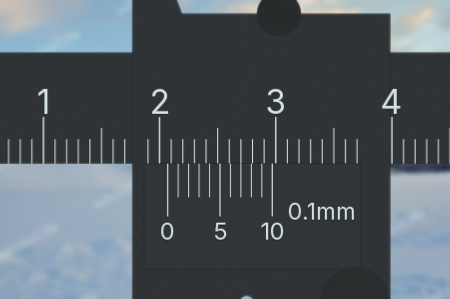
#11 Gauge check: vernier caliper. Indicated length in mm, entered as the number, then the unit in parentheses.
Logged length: 20.7 (mm)
